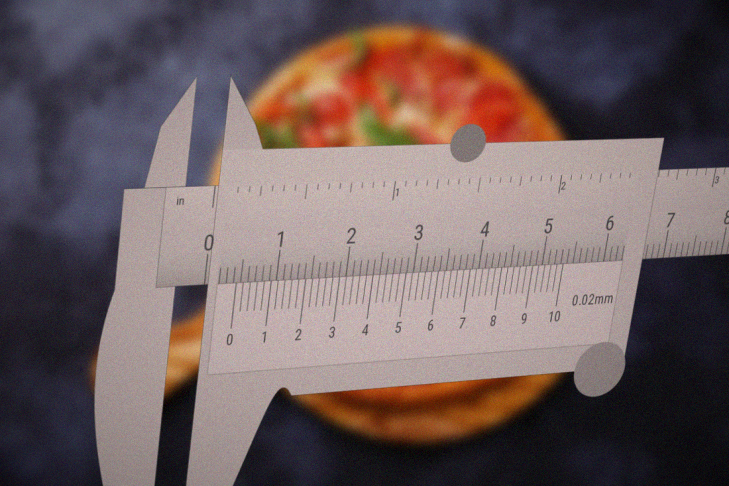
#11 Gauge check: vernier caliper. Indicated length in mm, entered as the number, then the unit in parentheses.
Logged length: 4.4 (mm)
